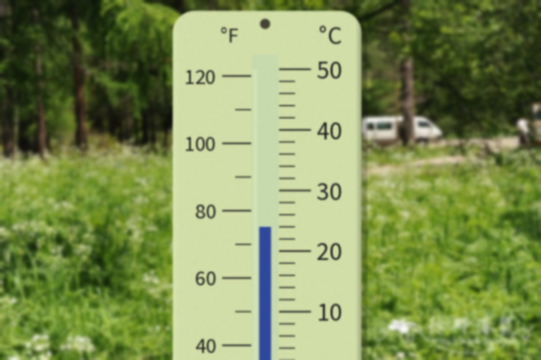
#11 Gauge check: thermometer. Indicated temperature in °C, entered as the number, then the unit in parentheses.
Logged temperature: 24 (°C)
